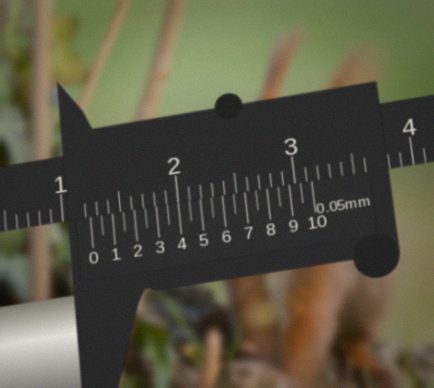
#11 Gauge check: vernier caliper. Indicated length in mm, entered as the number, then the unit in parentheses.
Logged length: 12.4 (mm)
